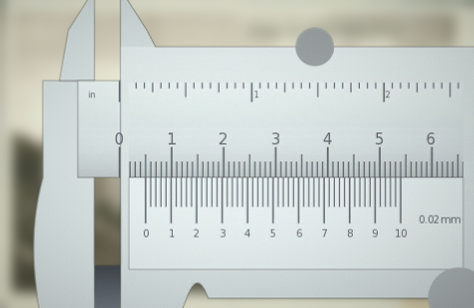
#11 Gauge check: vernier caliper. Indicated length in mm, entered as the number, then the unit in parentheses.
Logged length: 5.0 (mm)
